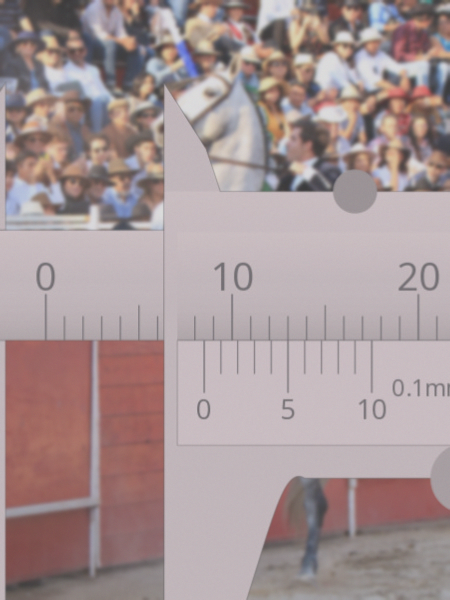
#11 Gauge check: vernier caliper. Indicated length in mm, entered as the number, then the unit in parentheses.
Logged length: 8.5 (mm)
